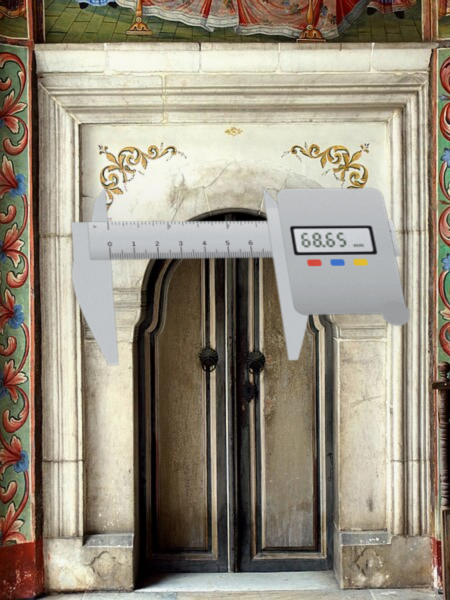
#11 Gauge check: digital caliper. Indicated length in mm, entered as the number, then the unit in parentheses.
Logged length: 68.65 (mm)
